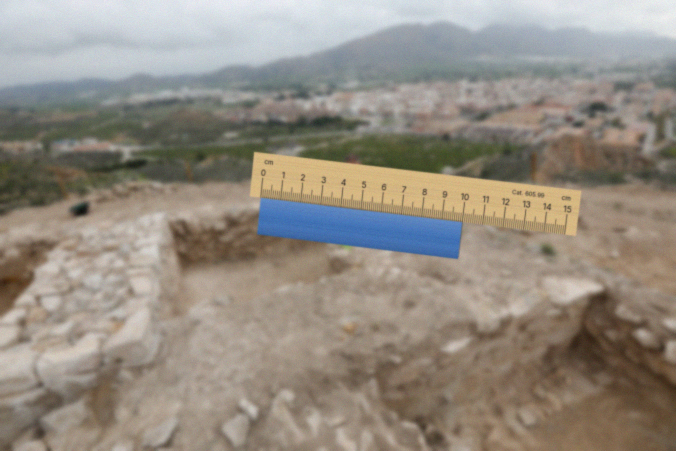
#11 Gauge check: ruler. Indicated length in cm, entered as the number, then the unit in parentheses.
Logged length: 10 (cm)
